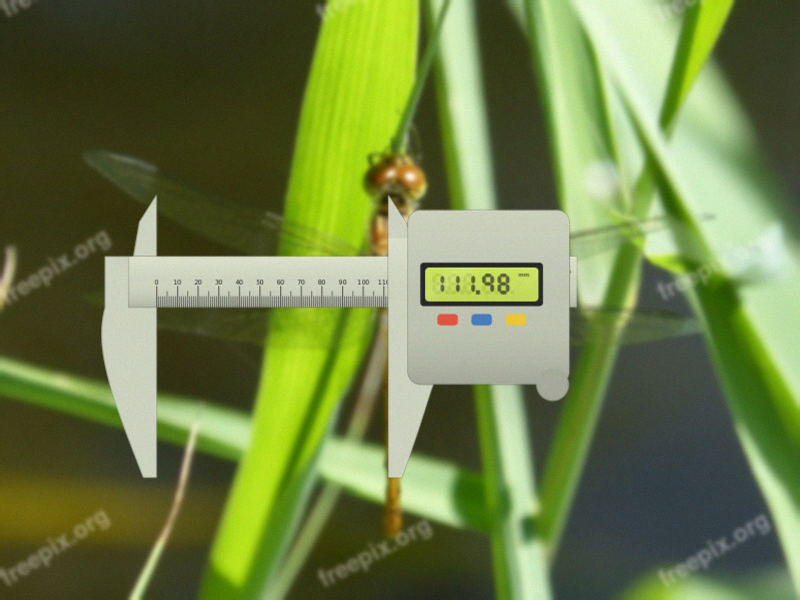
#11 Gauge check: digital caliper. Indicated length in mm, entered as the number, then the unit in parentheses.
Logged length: 111.98 (mm)
